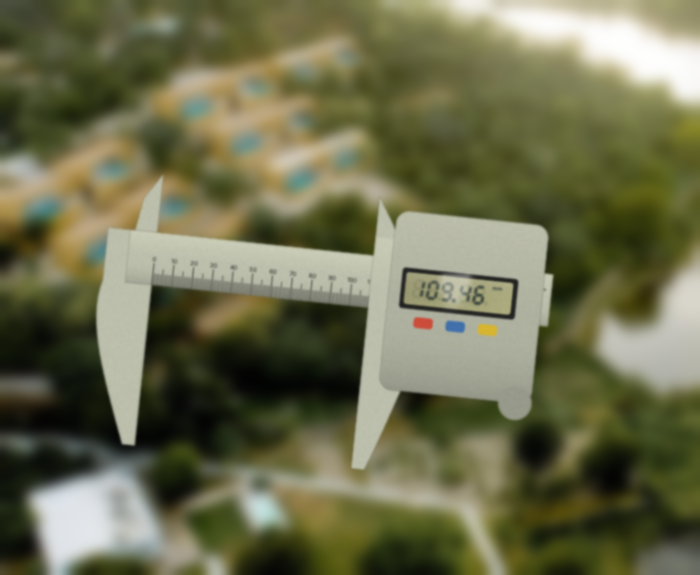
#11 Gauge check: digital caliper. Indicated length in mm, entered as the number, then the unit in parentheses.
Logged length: 109.46 (mm)
